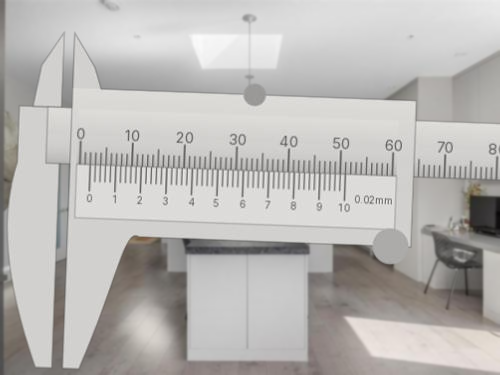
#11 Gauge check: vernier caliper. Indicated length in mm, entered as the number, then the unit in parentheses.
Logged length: 2.0 (mm)
